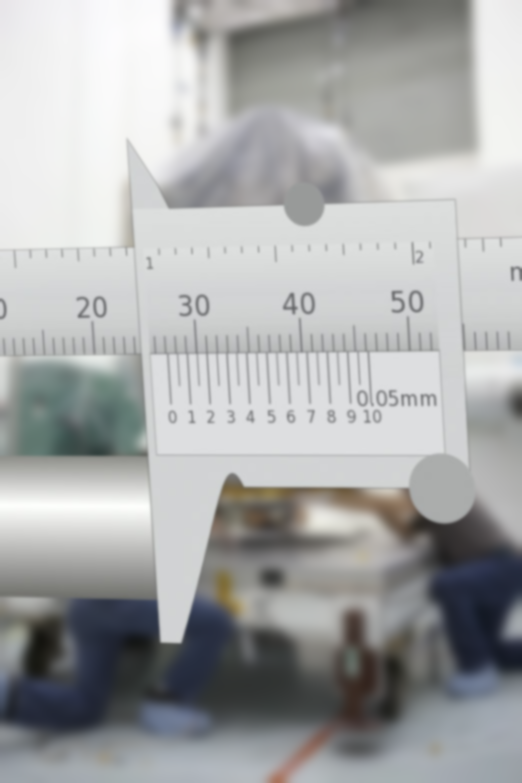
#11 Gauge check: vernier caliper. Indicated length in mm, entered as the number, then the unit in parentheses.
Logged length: 27.2 (mm)
